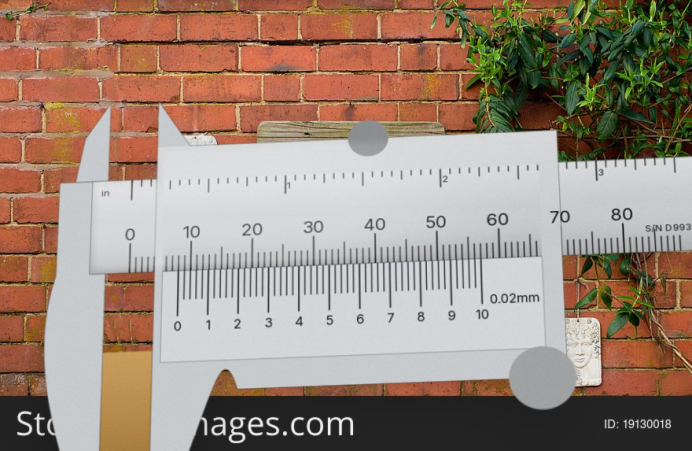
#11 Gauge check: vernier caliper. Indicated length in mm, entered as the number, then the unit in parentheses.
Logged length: 8.0 (mm)
